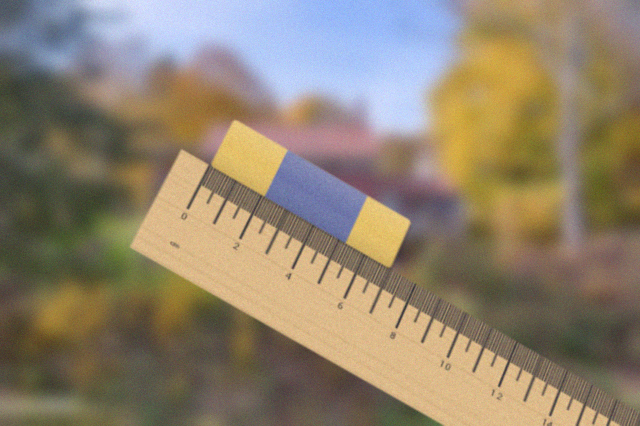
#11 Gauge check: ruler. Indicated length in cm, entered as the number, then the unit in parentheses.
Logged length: 7 (cm)
